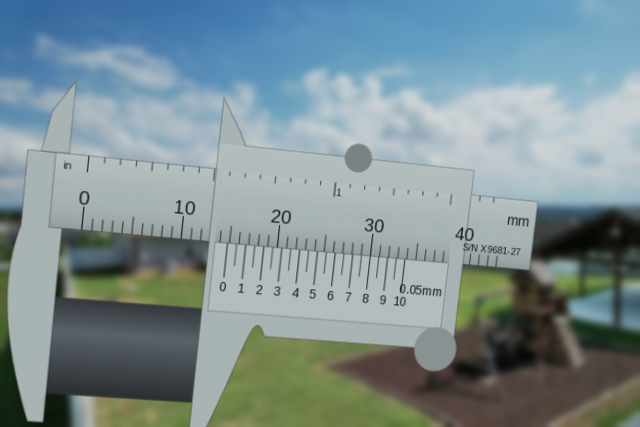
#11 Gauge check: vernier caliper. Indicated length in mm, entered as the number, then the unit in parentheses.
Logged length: 14.8 (mm)
